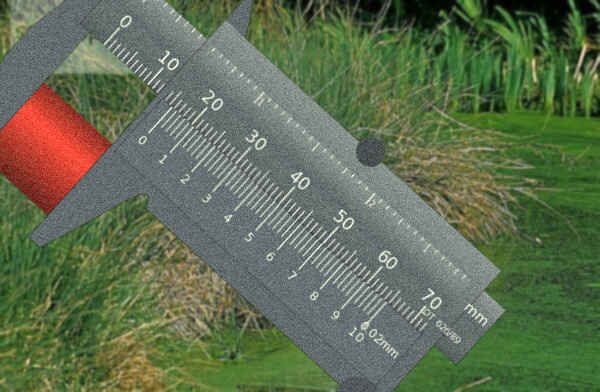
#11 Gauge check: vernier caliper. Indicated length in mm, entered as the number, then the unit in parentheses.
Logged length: 15.6 (mm)
